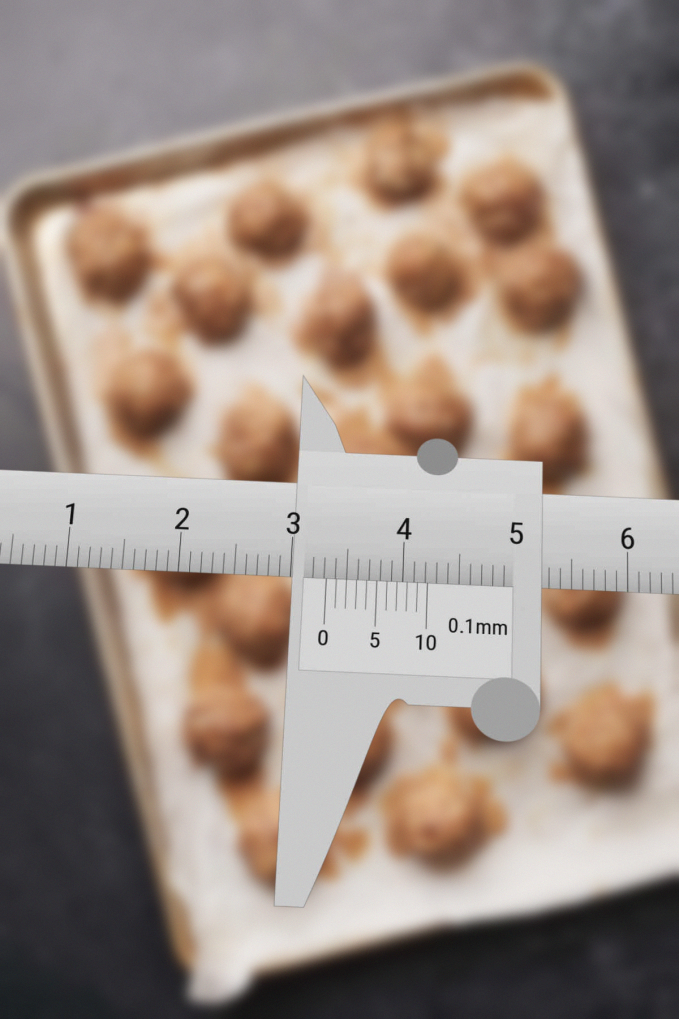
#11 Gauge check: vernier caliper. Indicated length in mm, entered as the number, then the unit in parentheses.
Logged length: 33.2 (mm)
